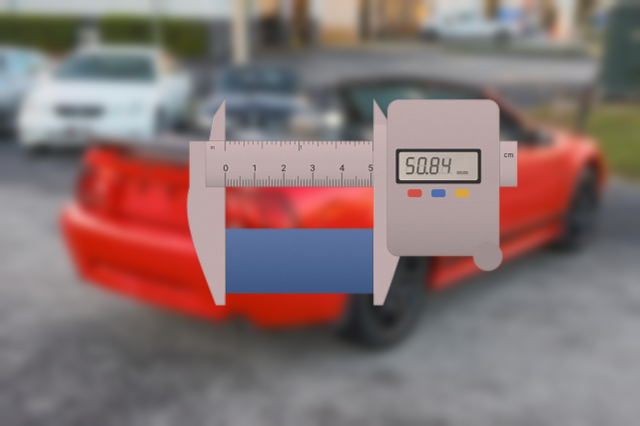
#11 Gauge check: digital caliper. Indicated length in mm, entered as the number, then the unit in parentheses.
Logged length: 50.84 (mm)
